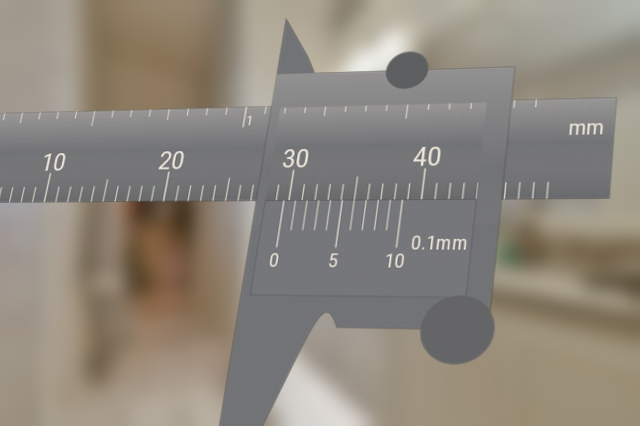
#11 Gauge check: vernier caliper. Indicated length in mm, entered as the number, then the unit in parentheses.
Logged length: 29.6 (mm)
